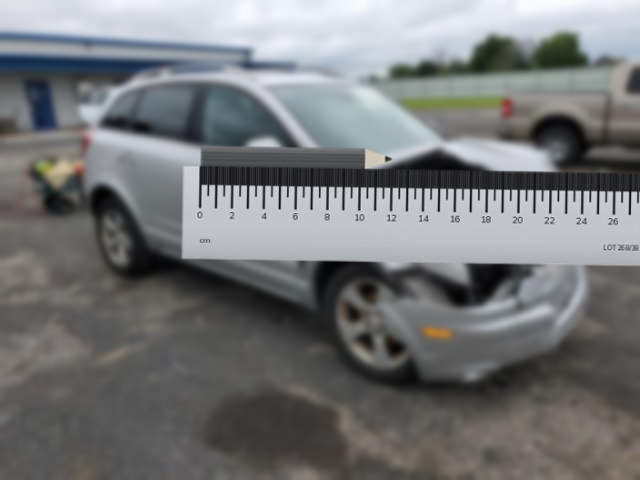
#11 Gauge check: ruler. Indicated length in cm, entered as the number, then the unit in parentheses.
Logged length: 12 (cm)
